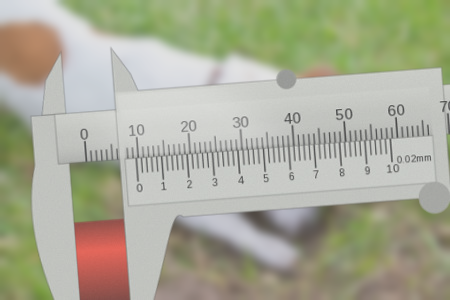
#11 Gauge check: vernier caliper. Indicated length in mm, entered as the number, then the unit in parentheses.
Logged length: 9.6 (mm)
